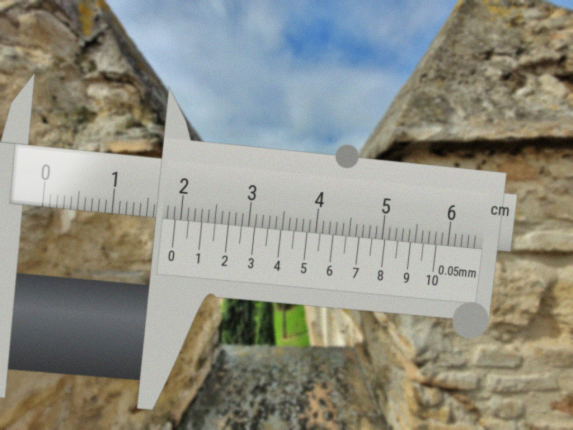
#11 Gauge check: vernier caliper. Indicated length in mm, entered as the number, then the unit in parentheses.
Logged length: 19.2 (mm)
